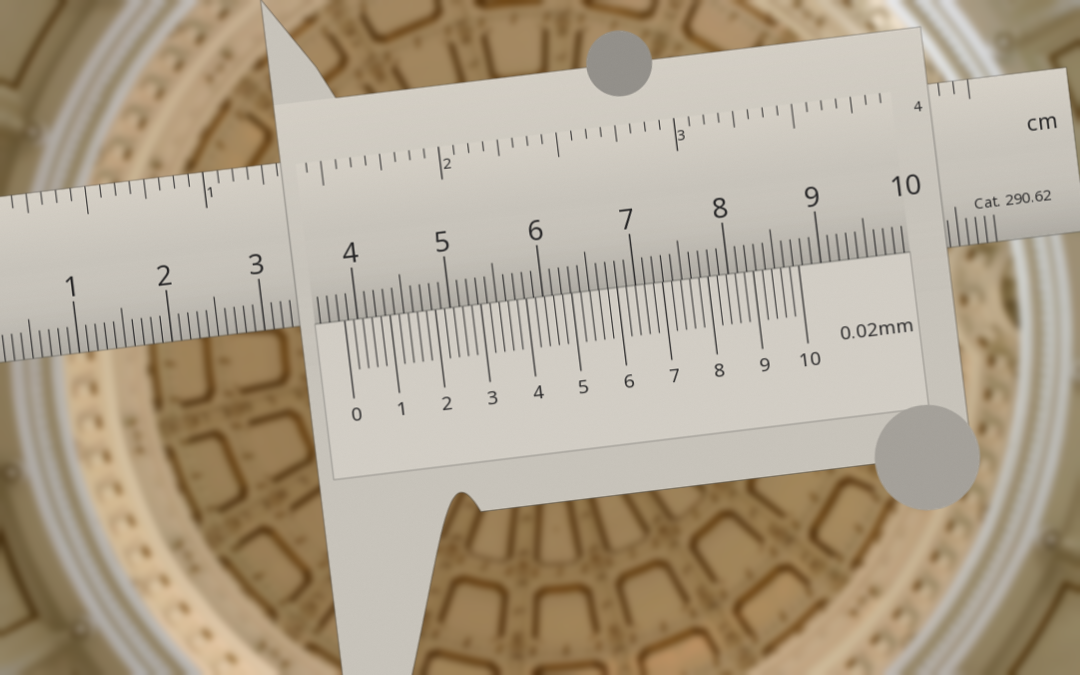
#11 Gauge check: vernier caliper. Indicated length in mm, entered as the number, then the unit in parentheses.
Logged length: 38.6 (mm)
